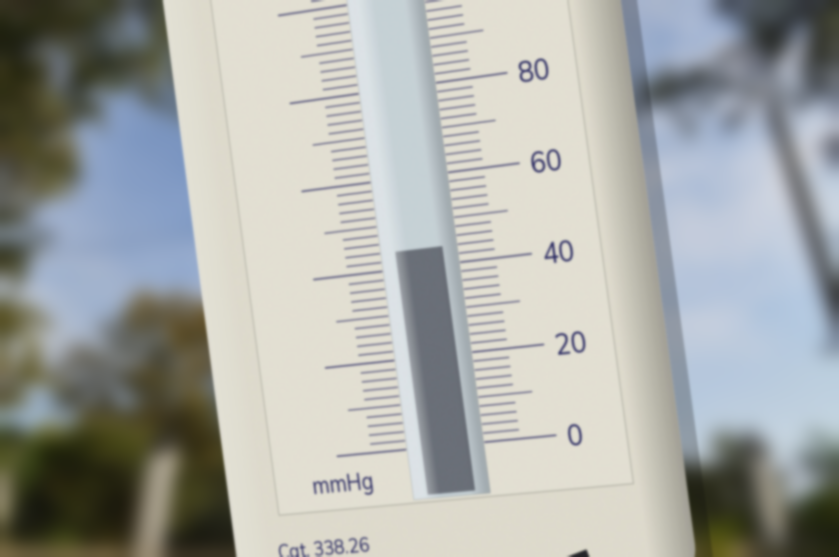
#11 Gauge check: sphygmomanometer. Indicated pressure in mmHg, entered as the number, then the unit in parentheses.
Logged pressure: 44 (mmHg)
